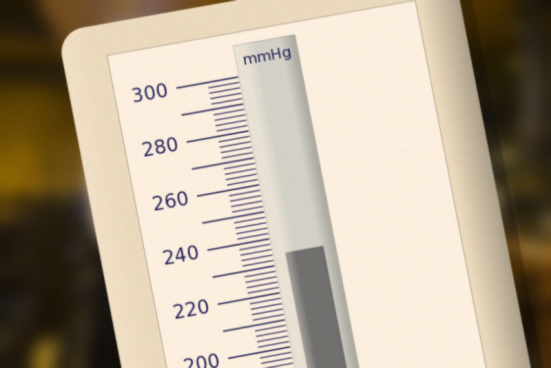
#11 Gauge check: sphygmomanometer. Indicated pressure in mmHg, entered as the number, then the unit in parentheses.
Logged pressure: 234 (mmHg)
